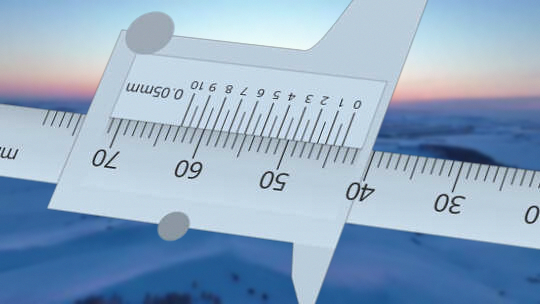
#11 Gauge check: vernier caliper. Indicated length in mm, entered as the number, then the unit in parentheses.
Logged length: 43.8 (mm)
